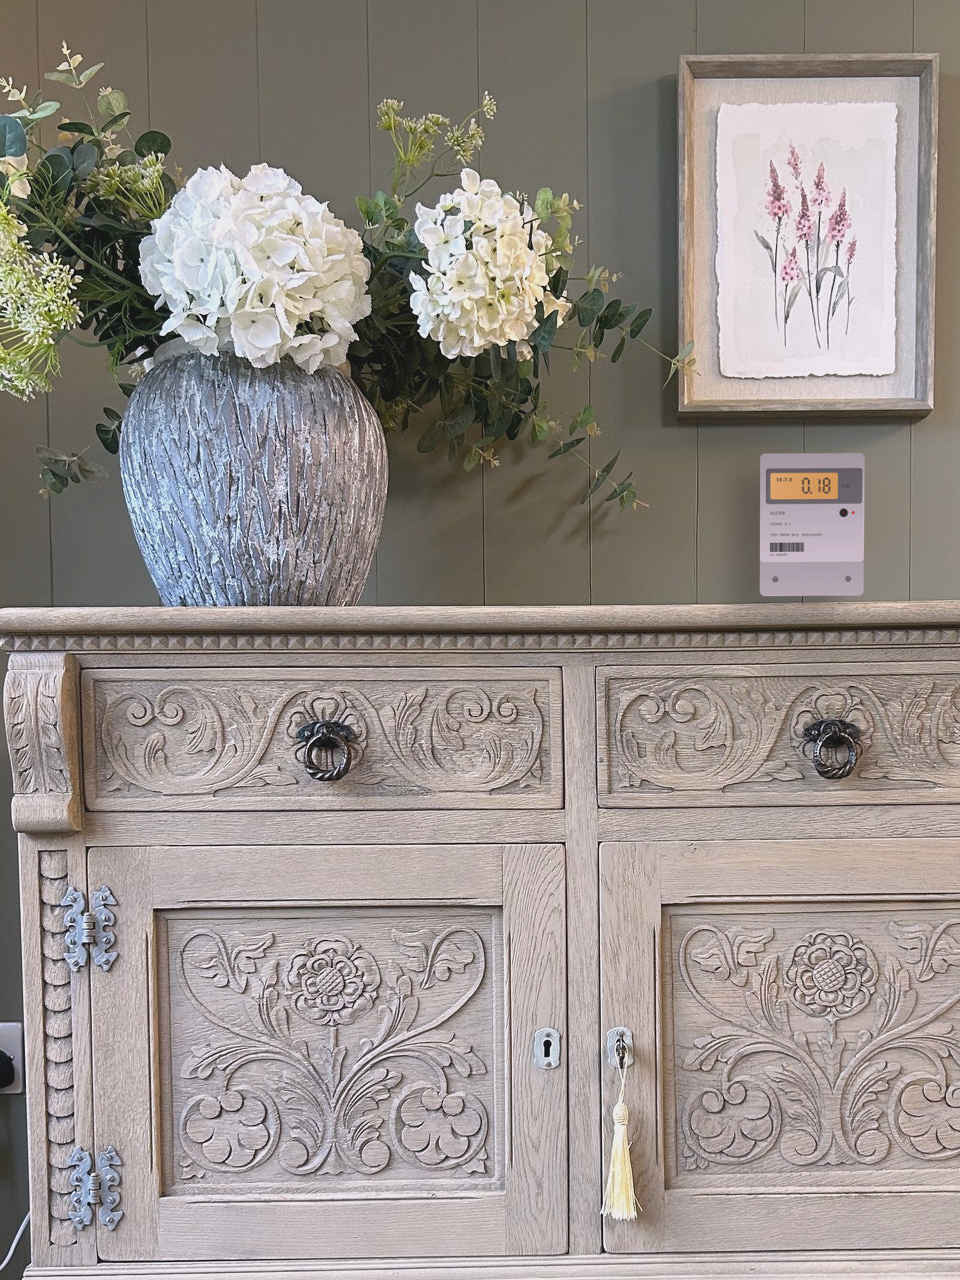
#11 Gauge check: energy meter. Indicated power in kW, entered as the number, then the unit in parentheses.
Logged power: 0.18 (kW)
